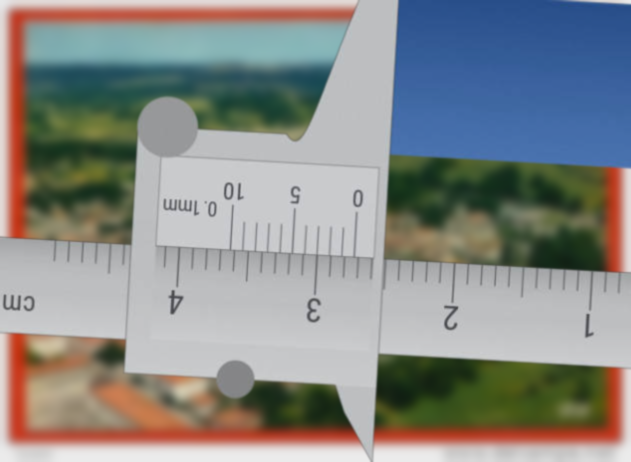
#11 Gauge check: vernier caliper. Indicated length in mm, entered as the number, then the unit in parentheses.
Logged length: 27.3 (mm)
